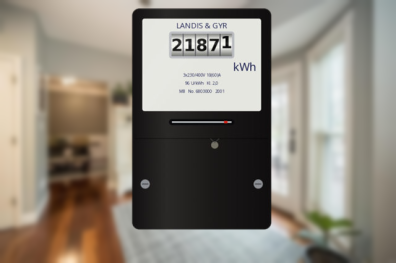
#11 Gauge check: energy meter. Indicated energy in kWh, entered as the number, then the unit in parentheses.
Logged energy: 21871 (kWh)
